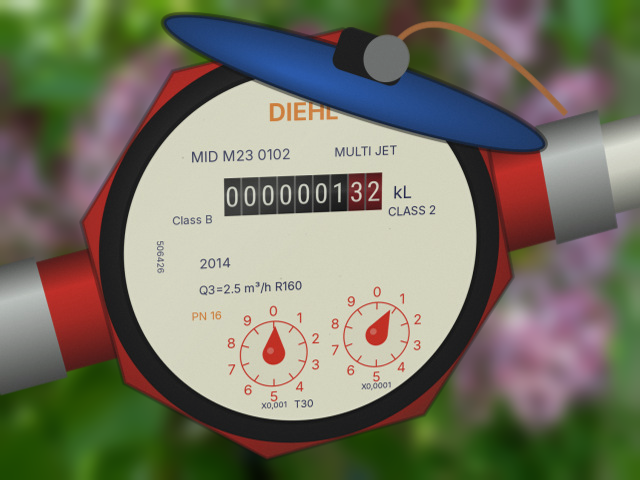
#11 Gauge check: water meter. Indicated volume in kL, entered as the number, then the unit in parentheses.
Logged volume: 1.3200 (kL)
